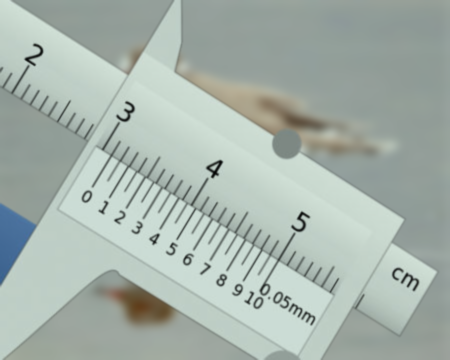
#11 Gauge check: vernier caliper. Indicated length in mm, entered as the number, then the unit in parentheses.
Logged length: 31.0 (mm)
